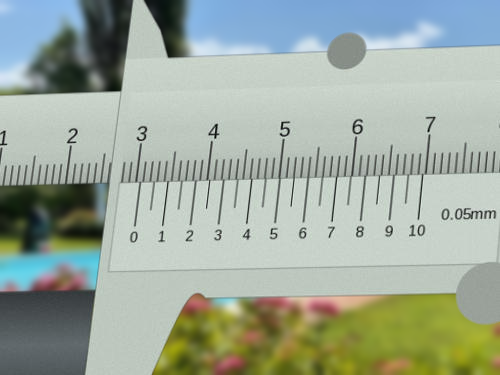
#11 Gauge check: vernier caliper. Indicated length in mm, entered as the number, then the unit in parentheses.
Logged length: 30.6 (mm)
